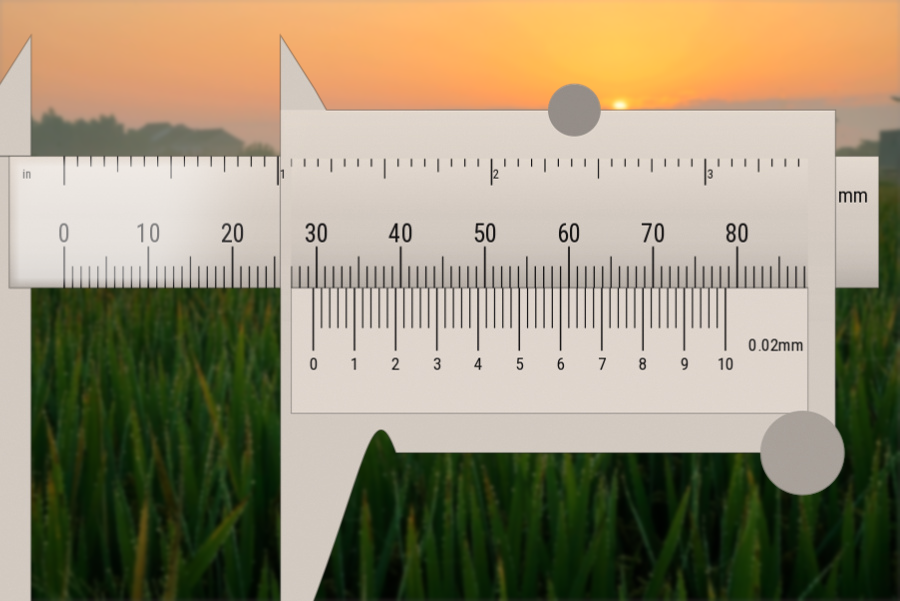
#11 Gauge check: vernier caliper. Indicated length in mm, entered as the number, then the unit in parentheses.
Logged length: 29.6 (mm)
